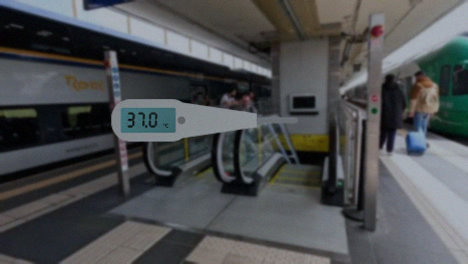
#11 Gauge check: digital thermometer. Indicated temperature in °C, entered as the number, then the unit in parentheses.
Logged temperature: 37.0 (°C)
